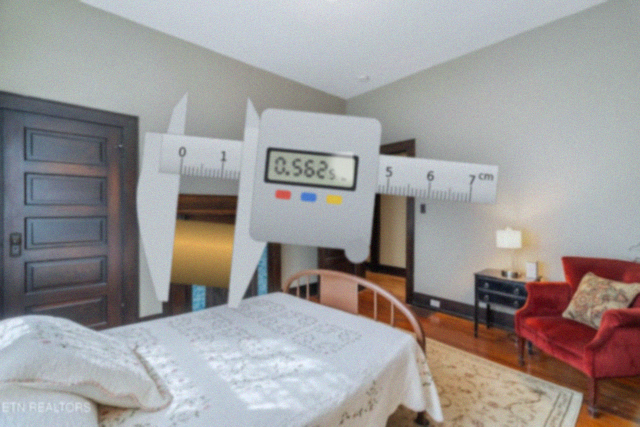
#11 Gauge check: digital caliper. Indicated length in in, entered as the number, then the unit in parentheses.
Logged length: 0.5625 (in)
